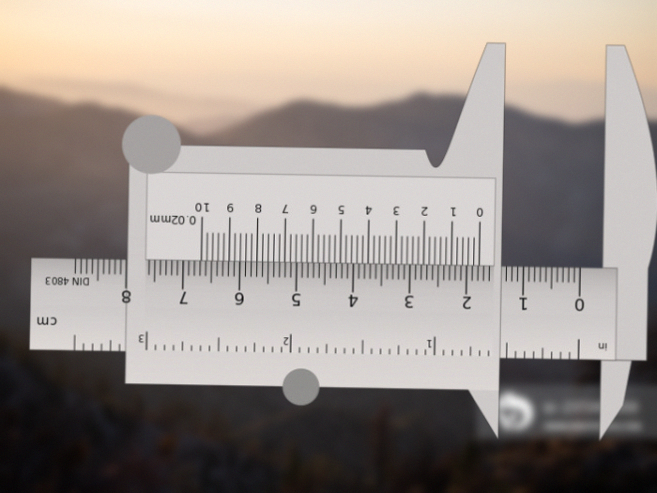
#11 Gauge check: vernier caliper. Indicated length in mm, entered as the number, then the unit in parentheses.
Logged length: 17.8 (mm)
